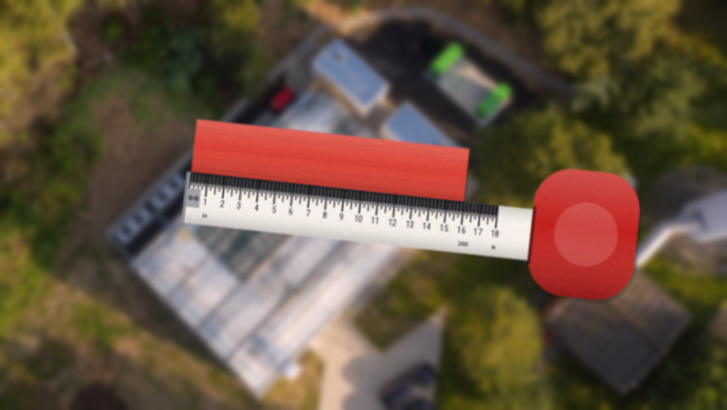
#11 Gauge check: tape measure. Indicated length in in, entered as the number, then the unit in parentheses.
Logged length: 16 (in)
